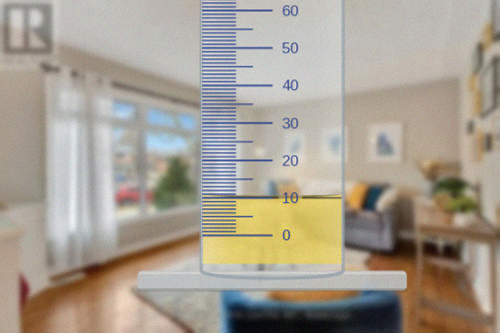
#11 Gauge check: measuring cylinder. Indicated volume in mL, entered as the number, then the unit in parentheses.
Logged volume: 10 (mL)
